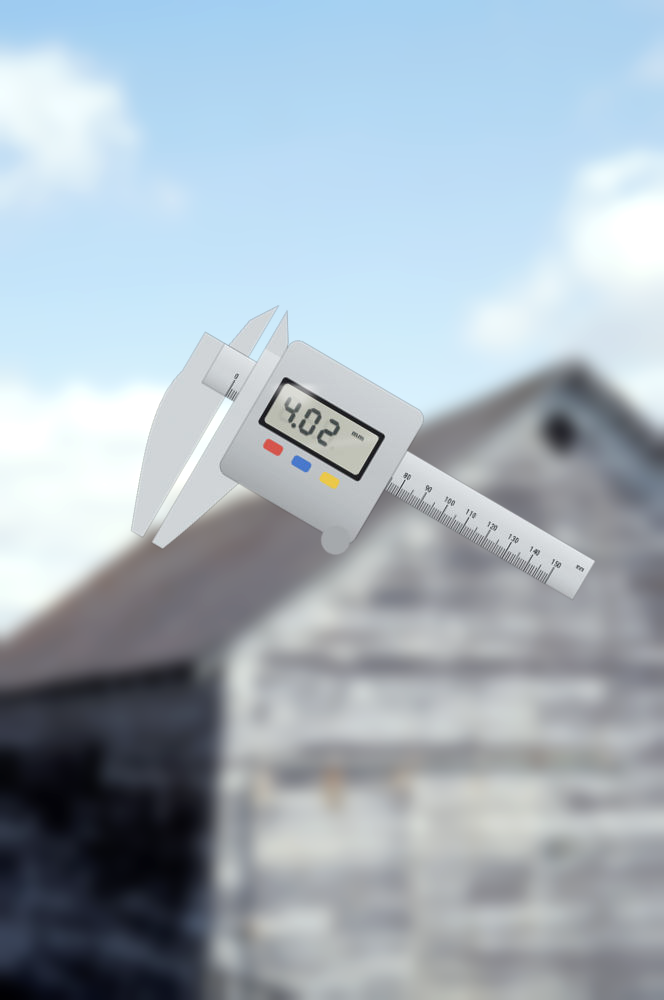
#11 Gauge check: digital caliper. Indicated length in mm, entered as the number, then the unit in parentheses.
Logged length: 4.02 (mm)
